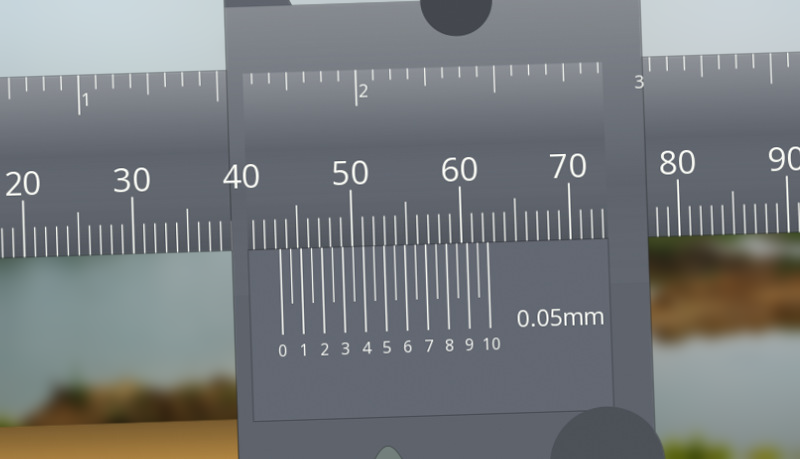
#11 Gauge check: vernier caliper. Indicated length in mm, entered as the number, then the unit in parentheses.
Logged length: 43.4 (mm)
